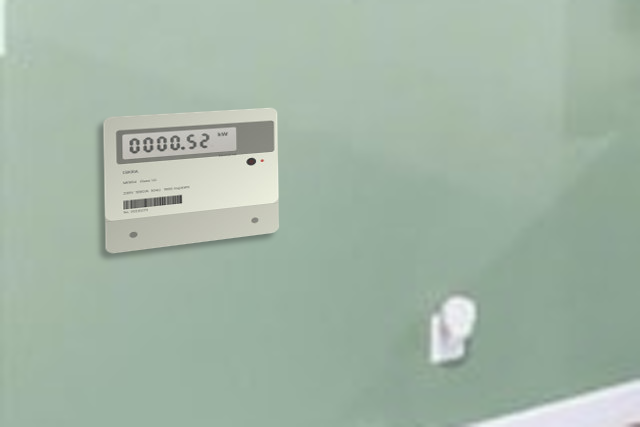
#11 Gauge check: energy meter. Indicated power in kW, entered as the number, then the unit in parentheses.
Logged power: 0.52 (kW)
